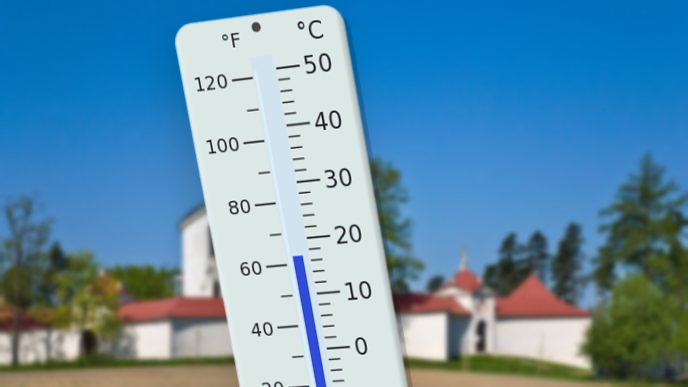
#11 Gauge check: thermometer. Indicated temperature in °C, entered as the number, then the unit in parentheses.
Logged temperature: 17 (°C)
